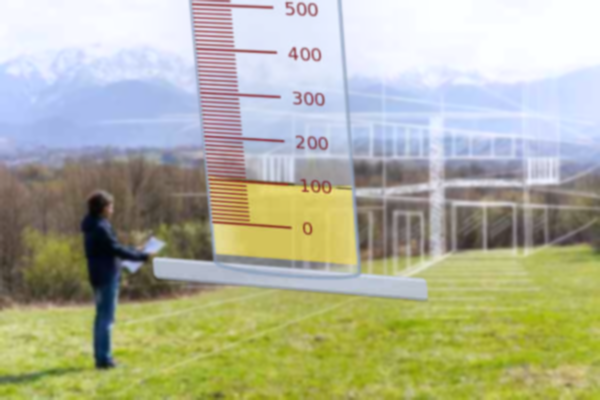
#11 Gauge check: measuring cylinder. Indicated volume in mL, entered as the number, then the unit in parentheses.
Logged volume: 100 (mL)
